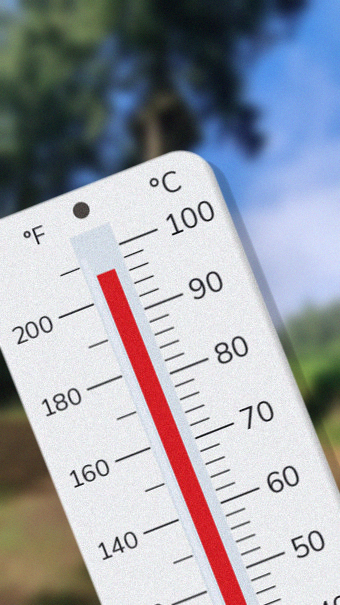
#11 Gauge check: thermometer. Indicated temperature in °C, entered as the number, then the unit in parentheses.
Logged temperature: 97 (°C)
